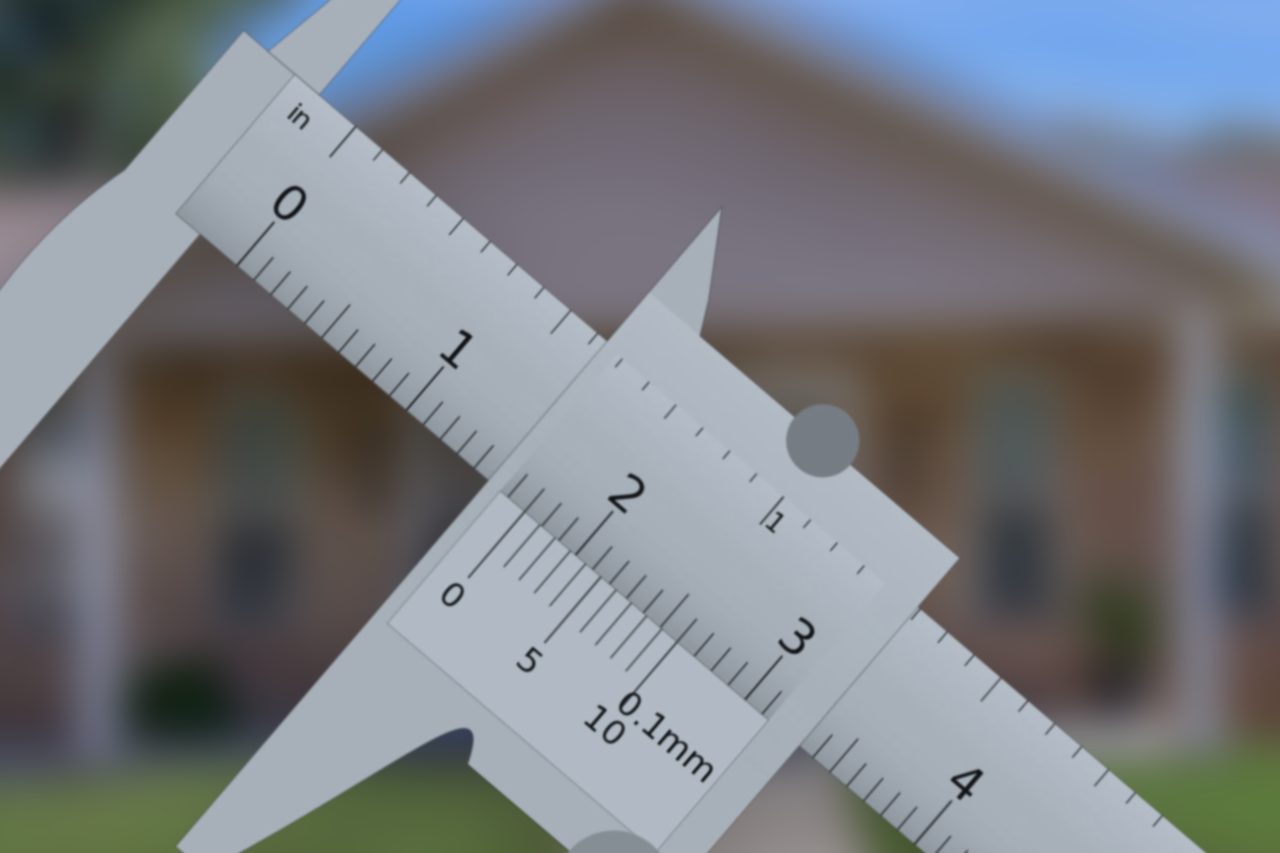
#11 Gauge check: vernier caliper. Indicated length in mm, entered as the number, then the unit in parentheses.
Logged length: 17.0 (mm)
